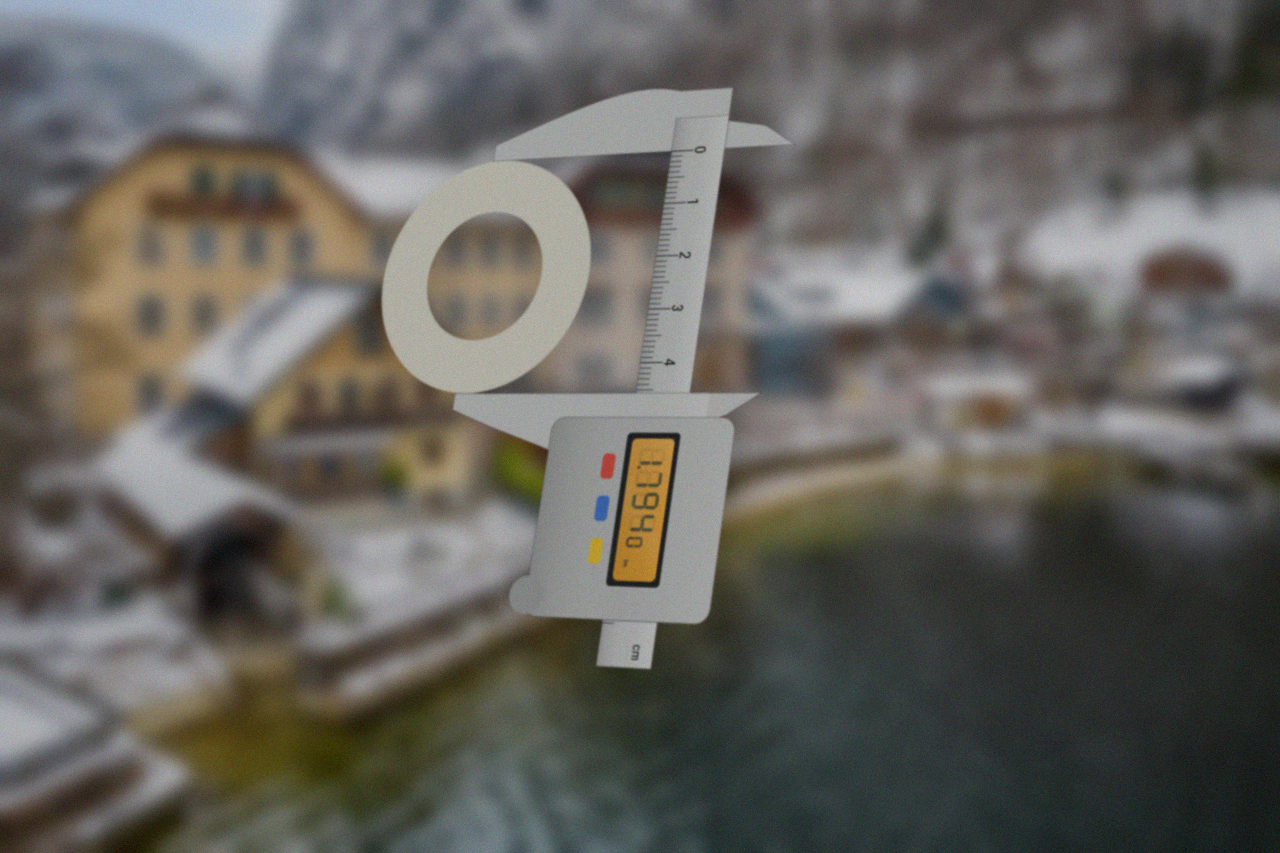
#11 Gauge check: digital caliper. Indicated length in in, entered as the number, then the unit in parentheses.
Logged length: 1.7940 (in)
